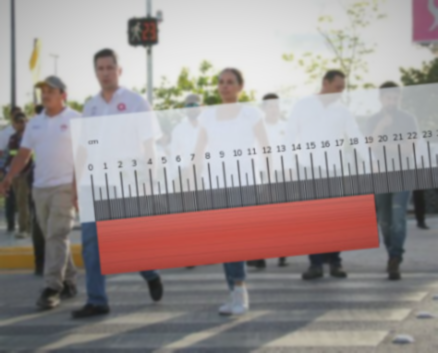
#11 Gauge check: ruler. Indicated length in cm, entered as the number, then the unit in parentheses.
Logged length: 19 (cm)
